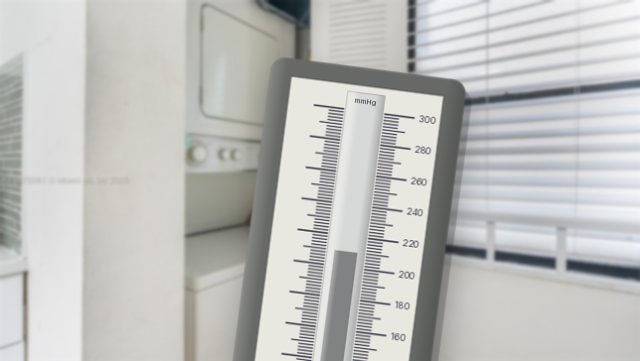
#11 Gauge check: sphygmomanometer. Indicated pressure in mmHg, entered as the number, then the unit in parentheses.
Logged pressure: 210 (mmHg)
